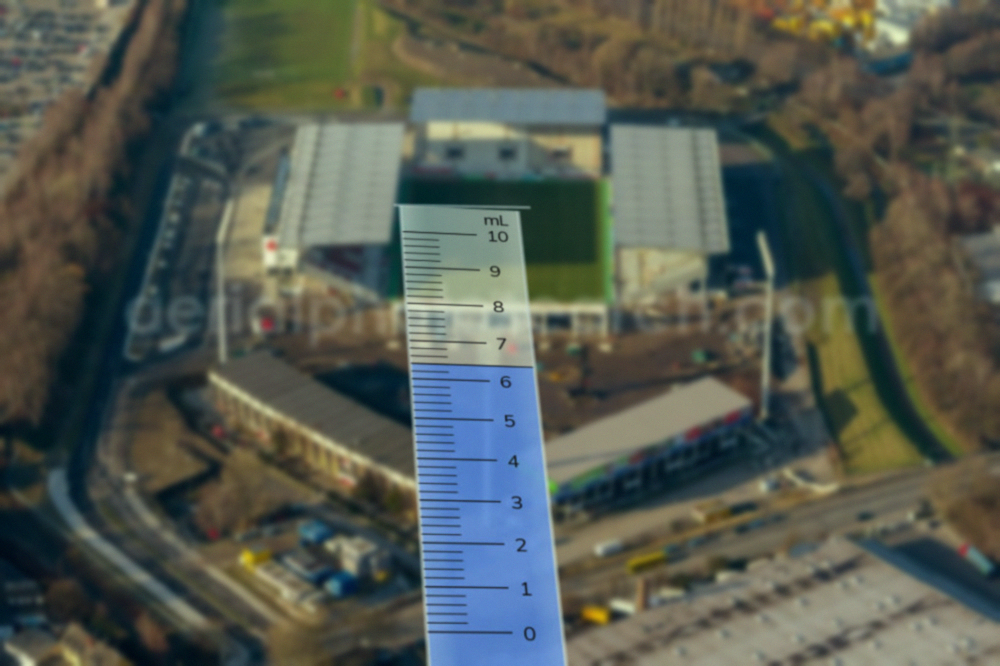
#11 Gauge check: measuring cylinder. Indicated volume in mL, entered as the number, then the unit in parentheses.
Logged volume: 6.4 (mL)
